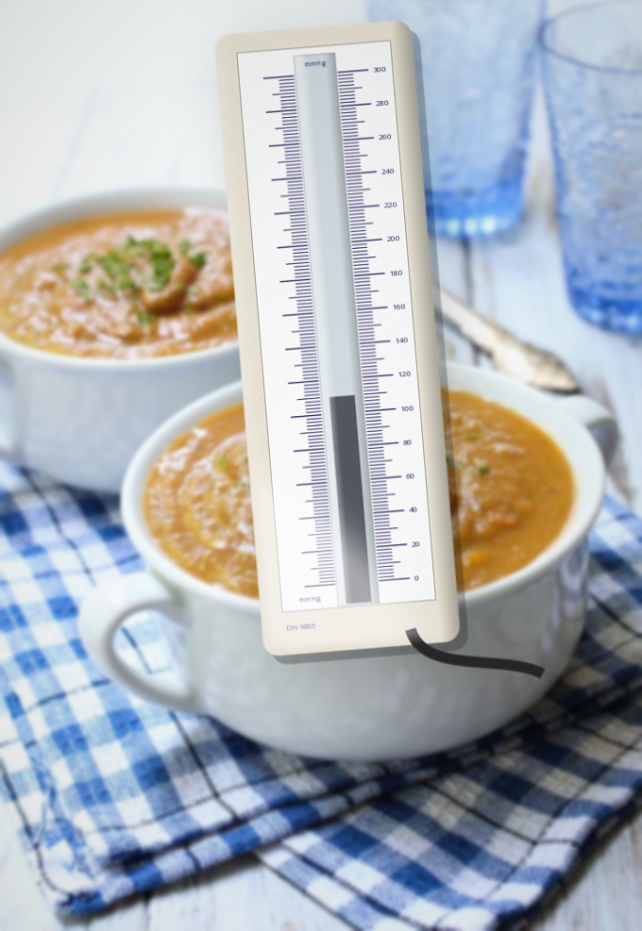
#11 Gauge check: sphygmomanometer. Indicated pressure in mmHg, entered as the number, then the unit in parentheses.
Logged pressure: 110 (mmHg)
